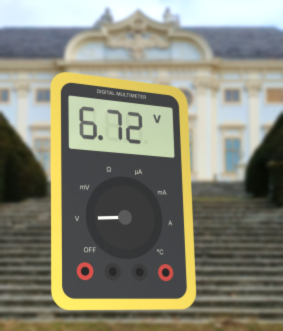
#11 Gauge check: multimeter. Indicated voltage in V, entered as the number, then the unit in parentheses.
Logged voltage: 6.72 (V)
